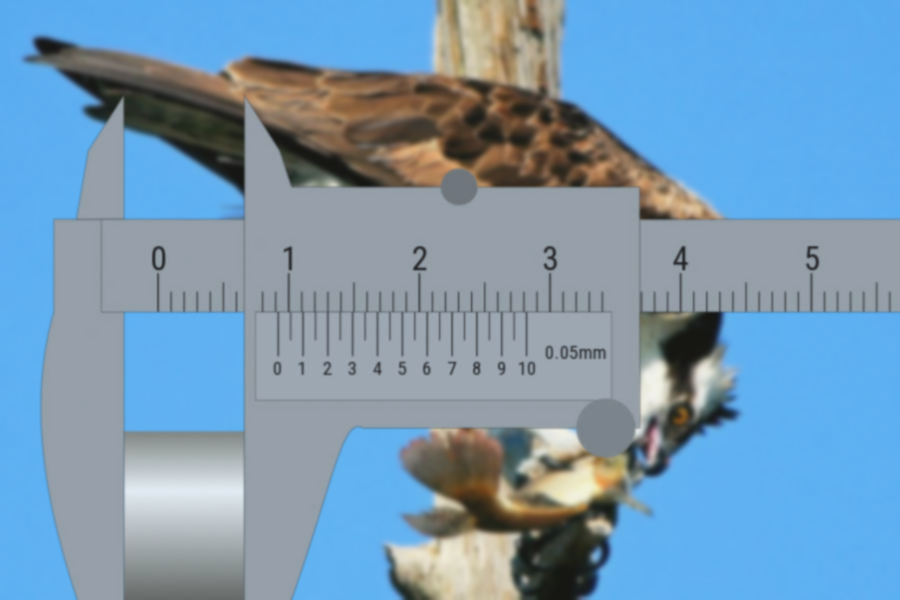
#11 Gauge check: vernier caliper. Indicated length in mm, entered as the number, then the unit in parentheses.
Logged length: 9.2 (mm)
